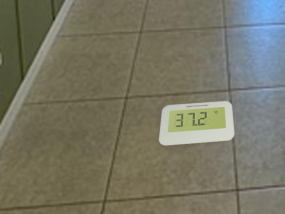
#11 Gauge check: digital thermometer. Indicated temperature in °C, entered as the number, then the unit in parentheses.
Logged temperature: 37.2 (°C)
